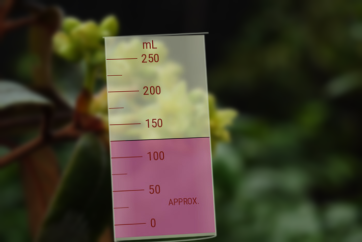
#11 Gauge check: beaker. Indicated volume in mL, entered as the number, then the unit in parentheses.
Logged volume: 125 (mL)
